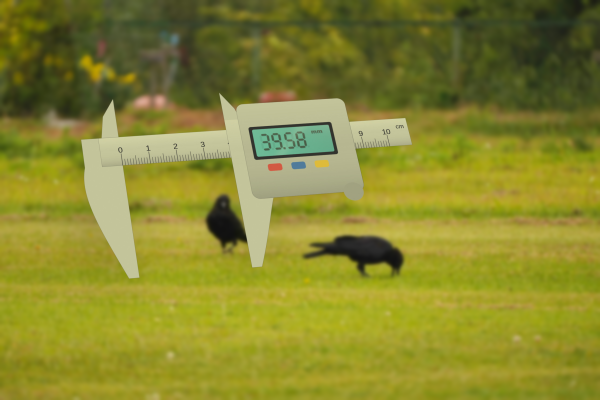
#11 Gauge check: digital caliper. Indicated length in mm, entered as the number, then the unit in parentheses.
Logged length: 39.58 (mm)
